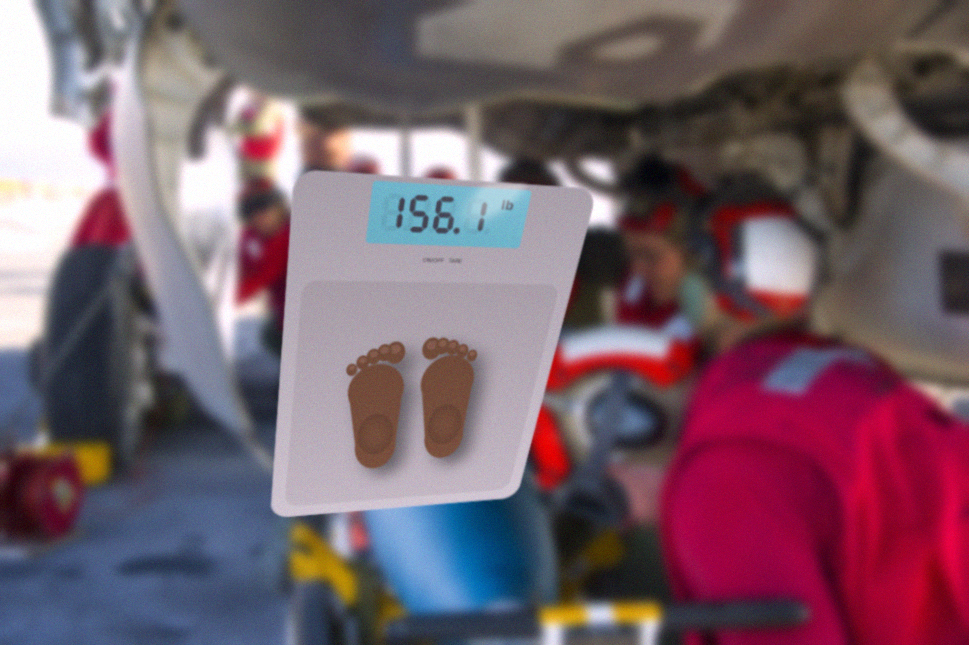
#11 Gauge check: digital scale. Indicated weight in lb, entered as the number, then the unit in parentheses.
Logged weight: 156.1 (lb)
